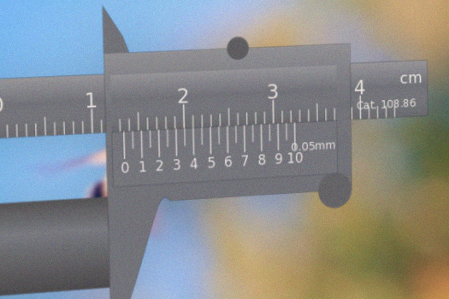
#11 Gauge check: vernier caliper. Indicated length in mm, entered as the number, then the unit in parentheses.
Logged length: 13.4 (mm)
